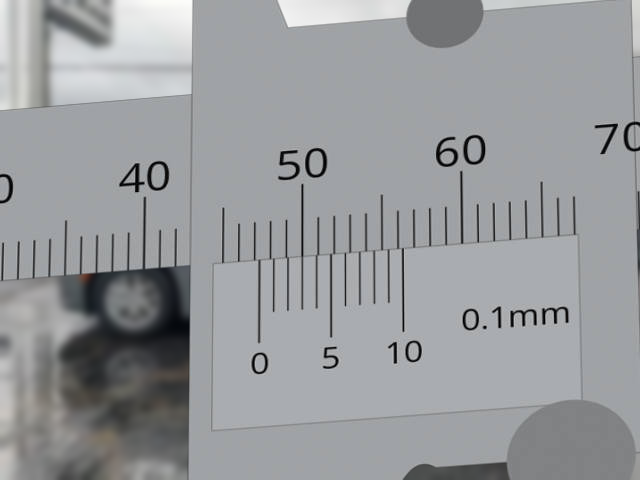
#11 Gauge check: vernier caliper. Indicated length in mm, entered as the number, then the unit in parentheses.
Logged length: 47.3 (mm)
